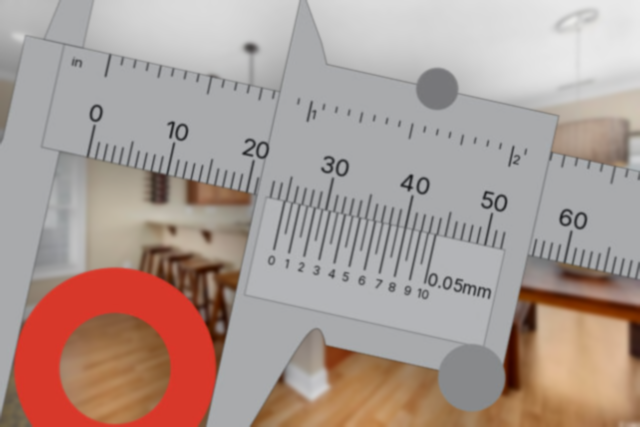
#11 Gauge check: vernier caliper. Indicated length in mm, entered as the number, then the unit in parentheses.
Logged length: 24.8 (mm)
